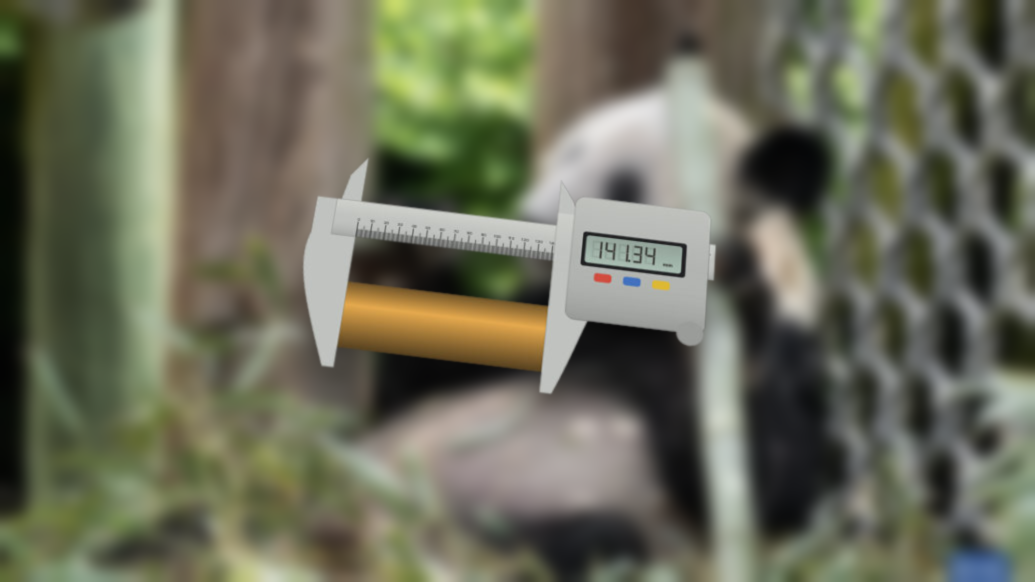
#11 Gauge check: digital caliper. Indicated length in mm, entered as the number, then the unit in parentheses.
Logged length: 141.34 (mm)
